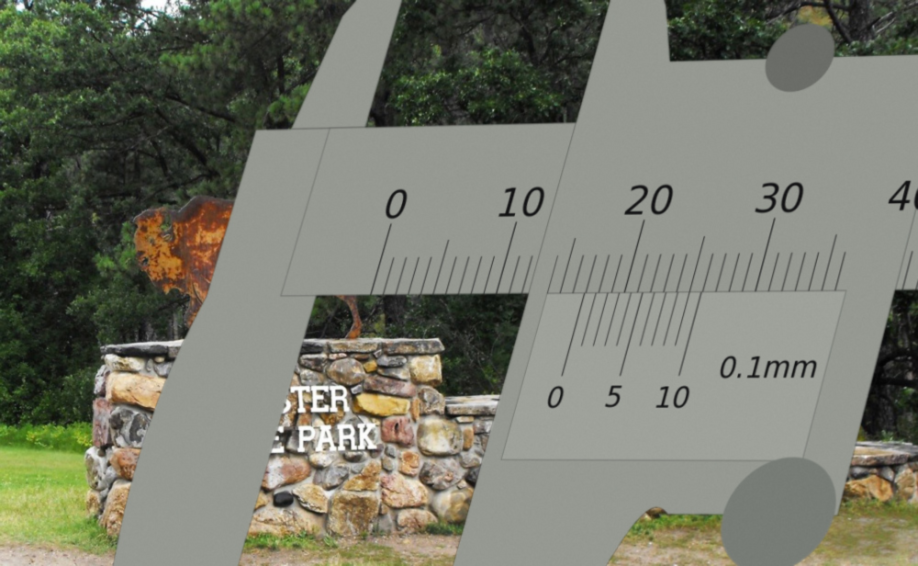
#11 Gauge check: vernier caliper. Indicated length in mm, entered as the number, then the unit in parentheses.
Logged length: 16.9 (mm)
